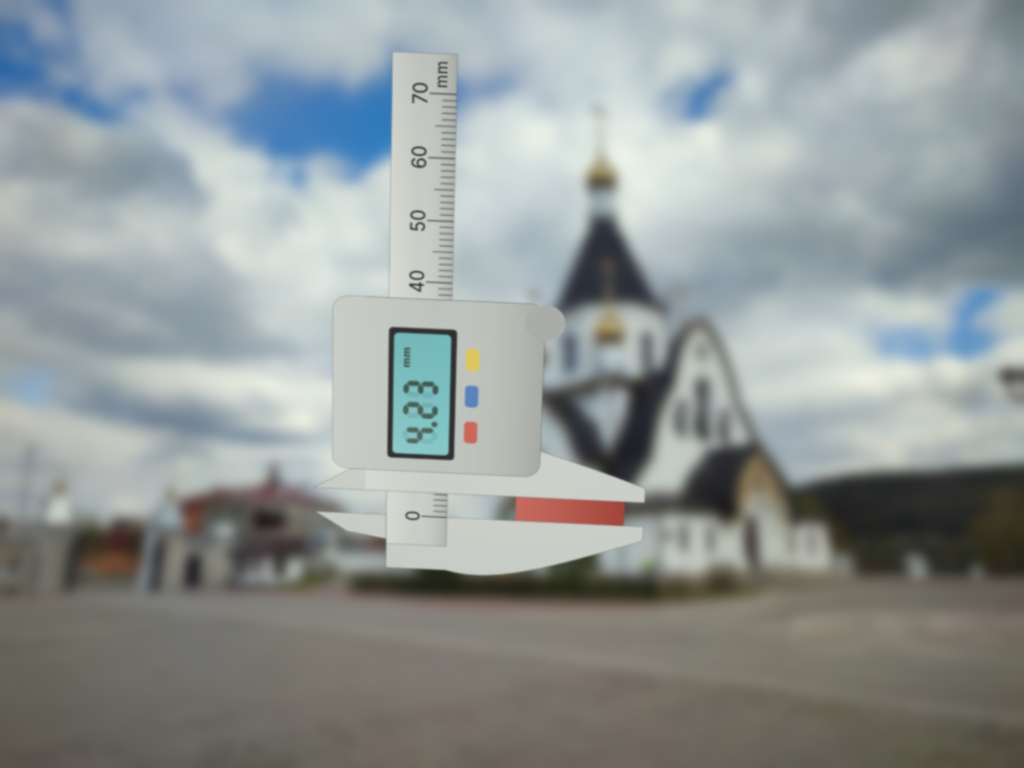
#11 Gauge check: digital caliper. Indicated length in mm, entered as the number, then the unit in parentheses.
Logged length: 4.23 (mm)
